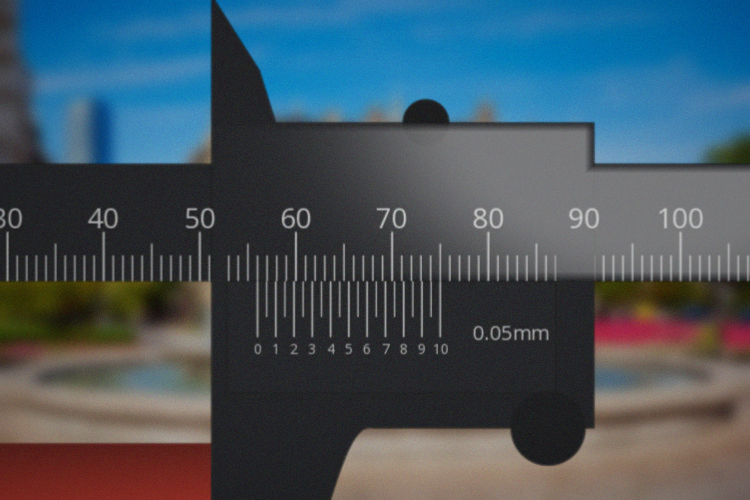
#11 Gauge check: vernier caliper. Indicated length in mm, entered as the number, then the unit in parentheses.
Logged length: 56.0 (mm)
